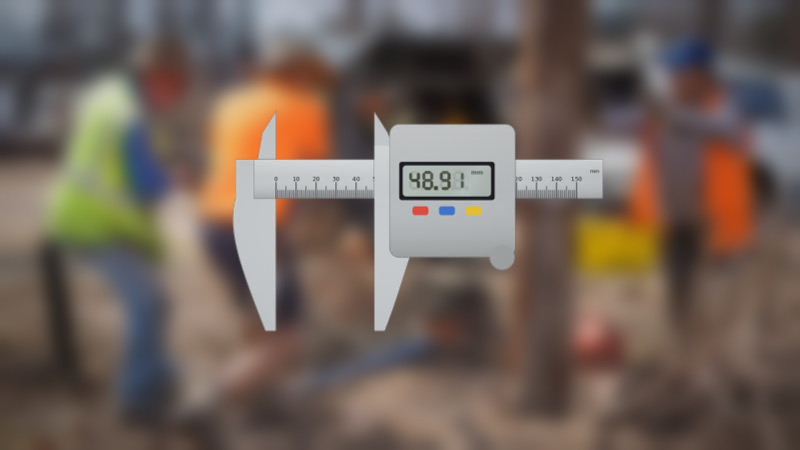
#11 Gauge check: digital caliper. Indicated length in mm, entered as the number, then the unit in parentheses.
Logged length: 48.91 (mm)
